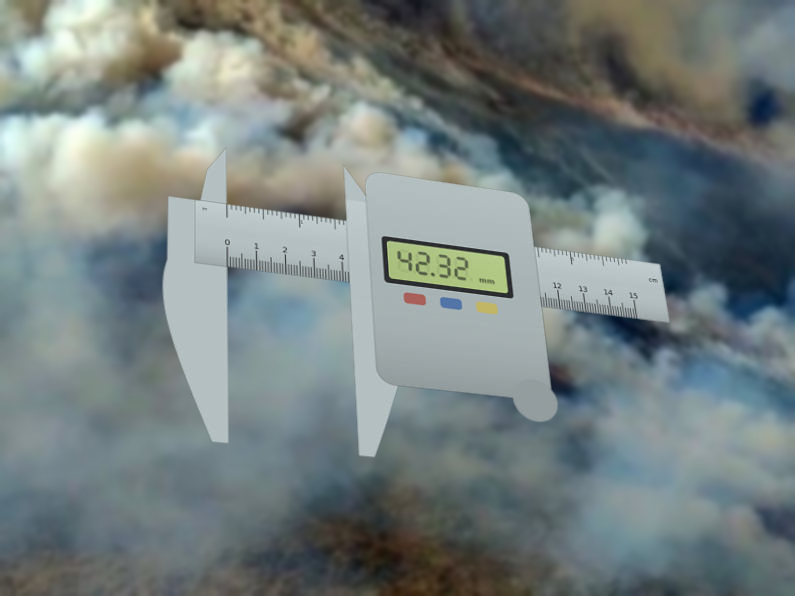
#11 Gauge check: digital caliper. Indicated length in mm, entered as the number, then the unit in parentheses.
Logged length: 42.32 (mm)
